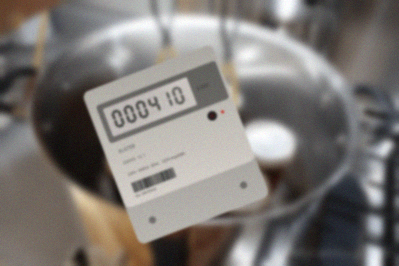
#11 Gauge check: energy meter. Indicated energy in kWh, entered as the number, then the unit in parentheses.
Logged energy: 410 (kWh)
